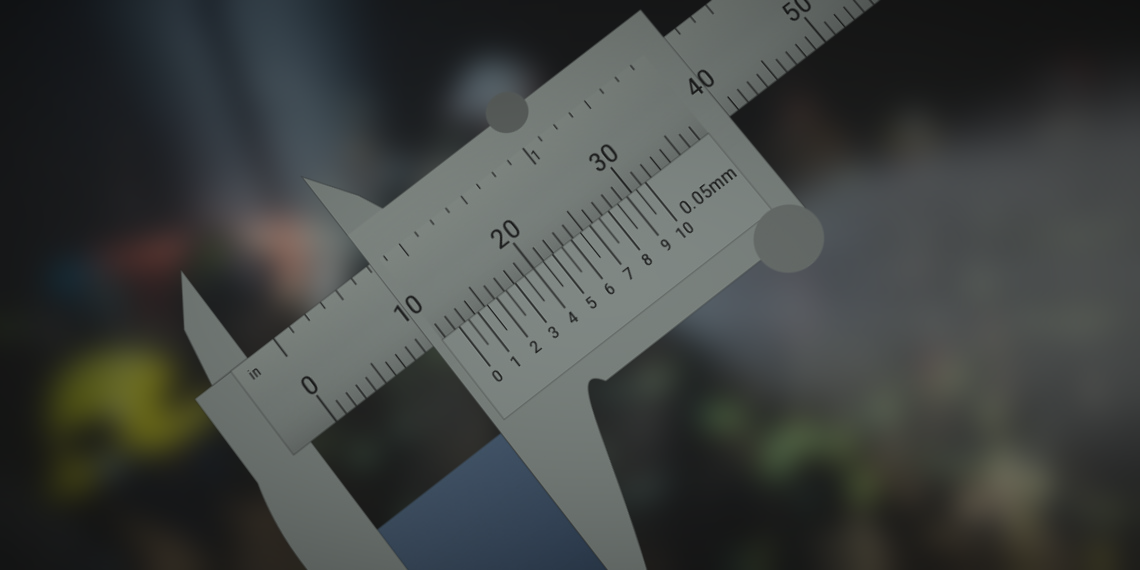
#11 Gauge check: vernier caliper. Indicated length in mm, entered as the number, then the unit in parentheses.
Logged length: 12.4 (mm)
